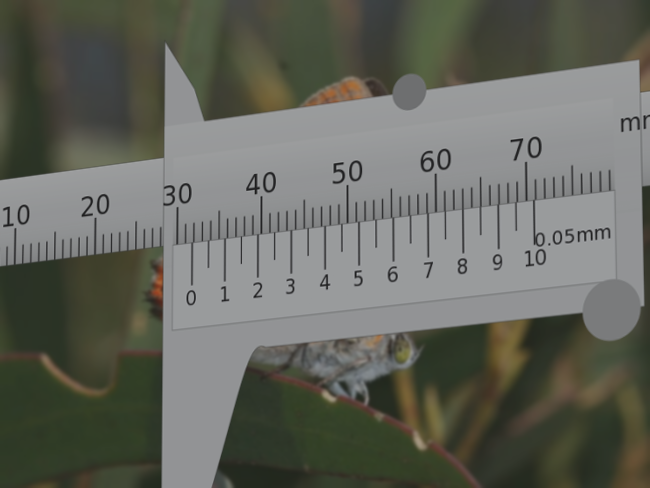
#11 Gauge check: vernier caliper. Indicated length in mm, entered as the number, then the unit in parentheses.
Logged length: 31.8 (mm)
